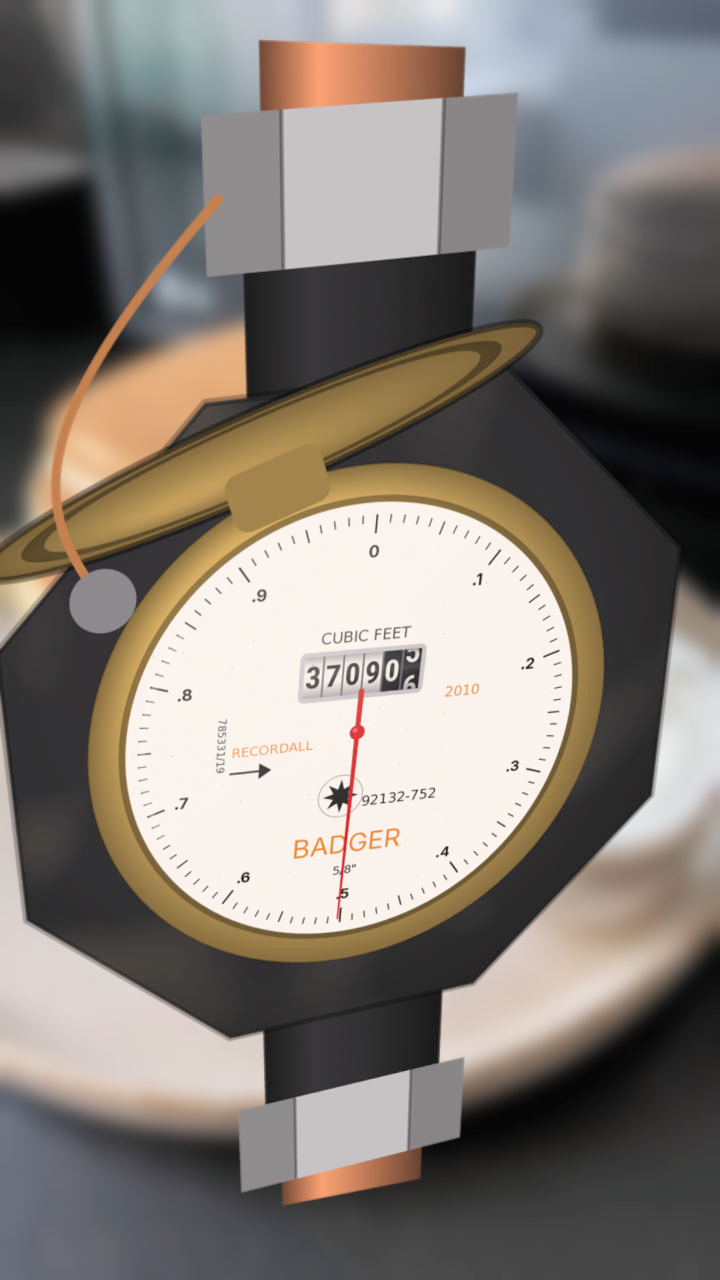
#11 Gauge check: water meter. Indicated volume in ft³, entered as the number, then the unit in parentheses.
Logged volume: 370905.50 (ft³)
